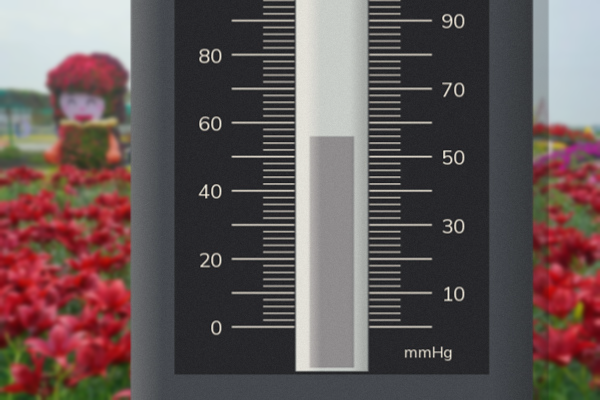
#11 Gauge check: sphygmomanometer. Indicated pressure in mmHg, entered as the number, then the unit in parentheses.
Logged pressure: 56 (mmHg)
